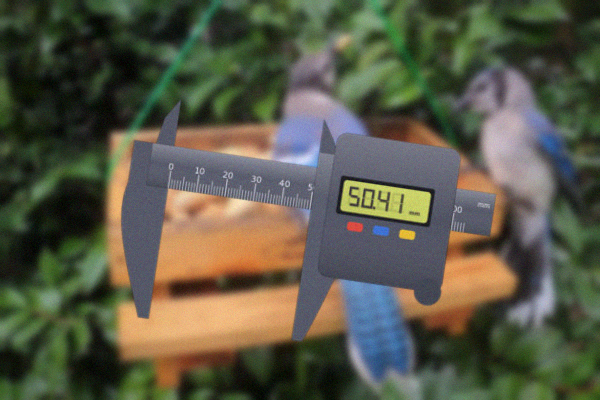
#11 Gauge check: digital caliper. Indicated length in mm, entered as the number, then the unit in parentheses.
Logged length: 50.41 (mm)
